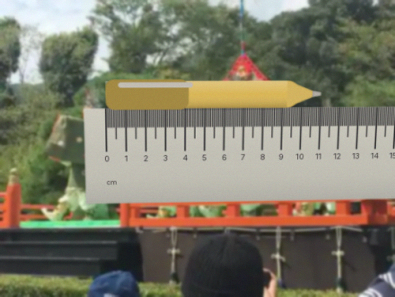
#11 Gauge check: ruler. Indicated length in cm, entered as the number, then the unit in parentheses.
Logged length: 11 (cm)
